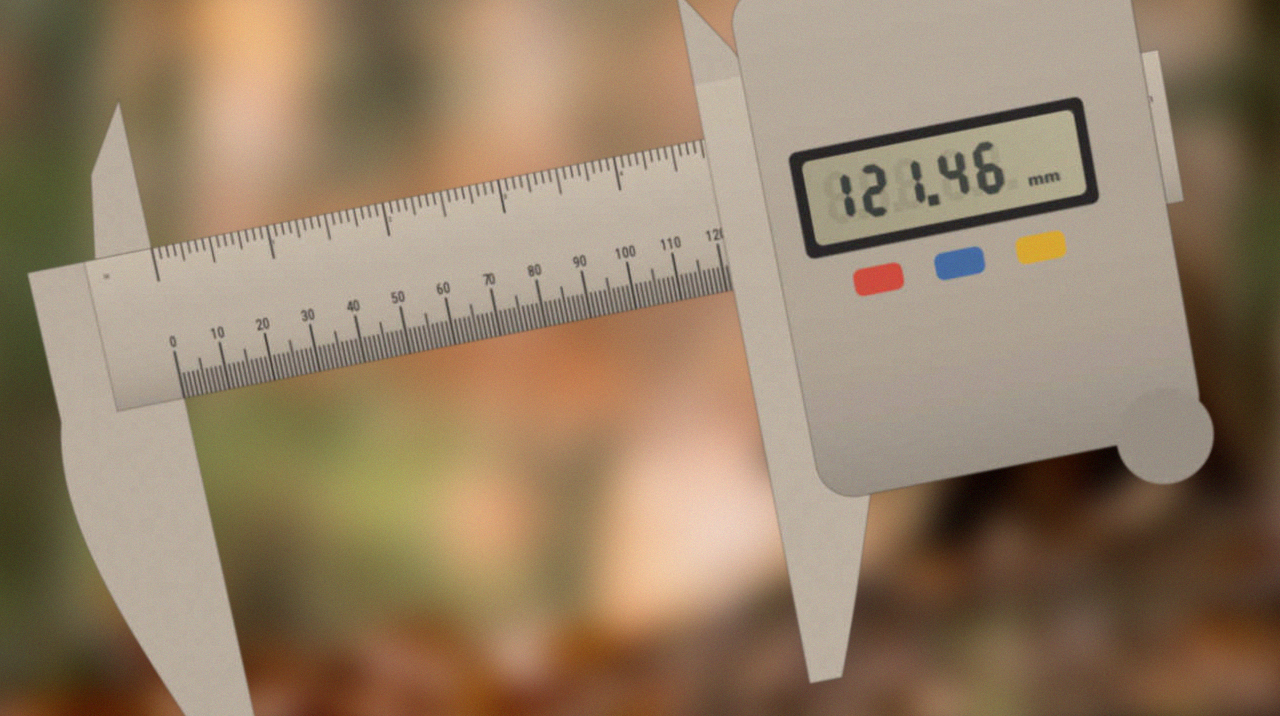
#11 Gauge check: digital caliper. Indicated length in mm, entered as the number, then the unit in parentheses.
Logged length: 121.46 (mm)
